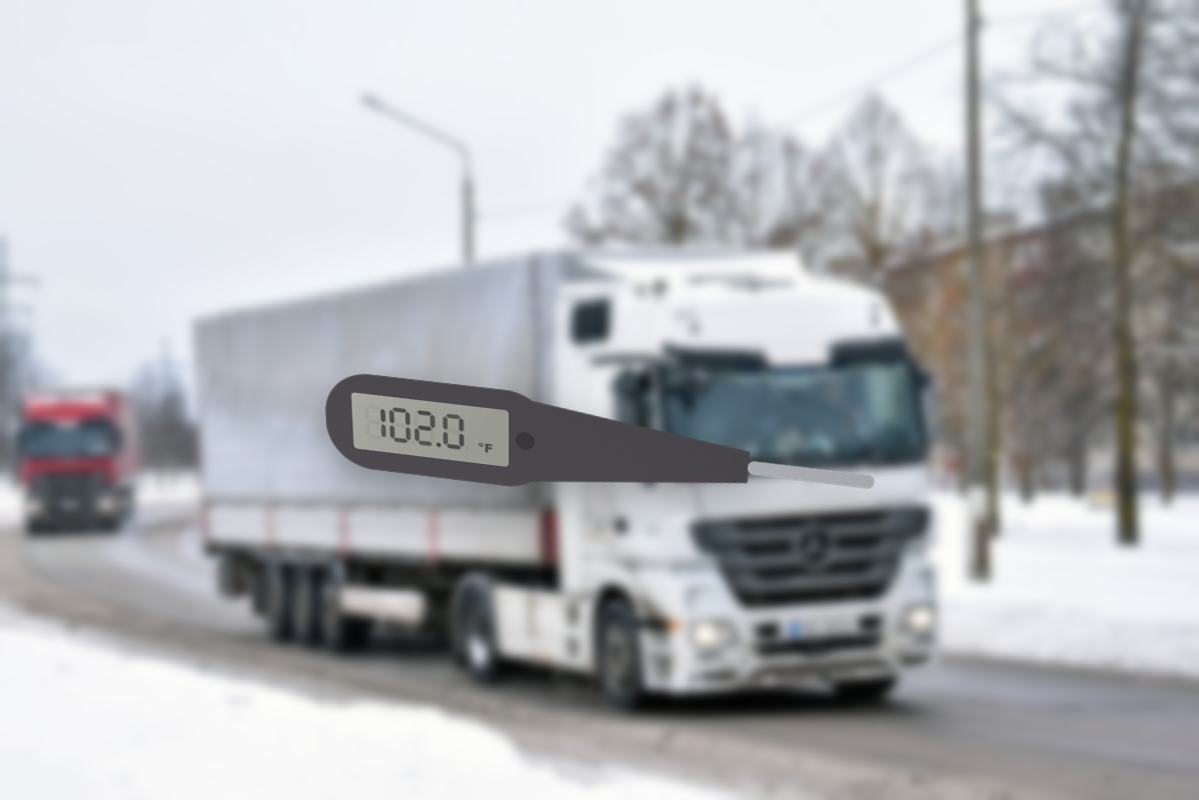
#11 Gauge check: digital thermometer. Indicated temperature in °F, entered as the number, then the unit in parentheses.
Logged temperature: 102.0 (°F)
